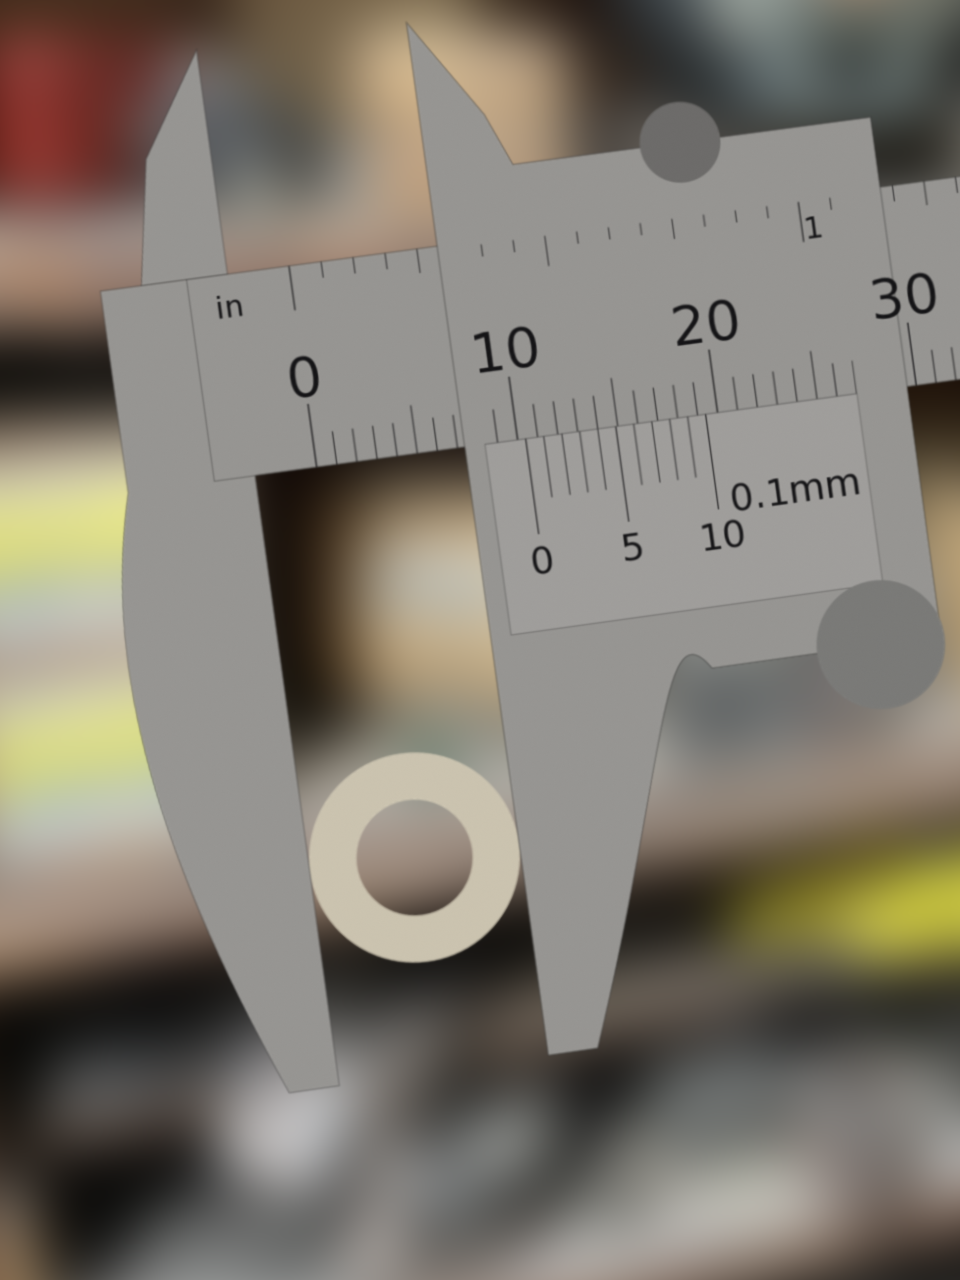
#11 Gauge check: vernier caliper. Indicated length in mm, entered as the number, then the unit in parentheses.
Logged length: 10.4 (mm)
